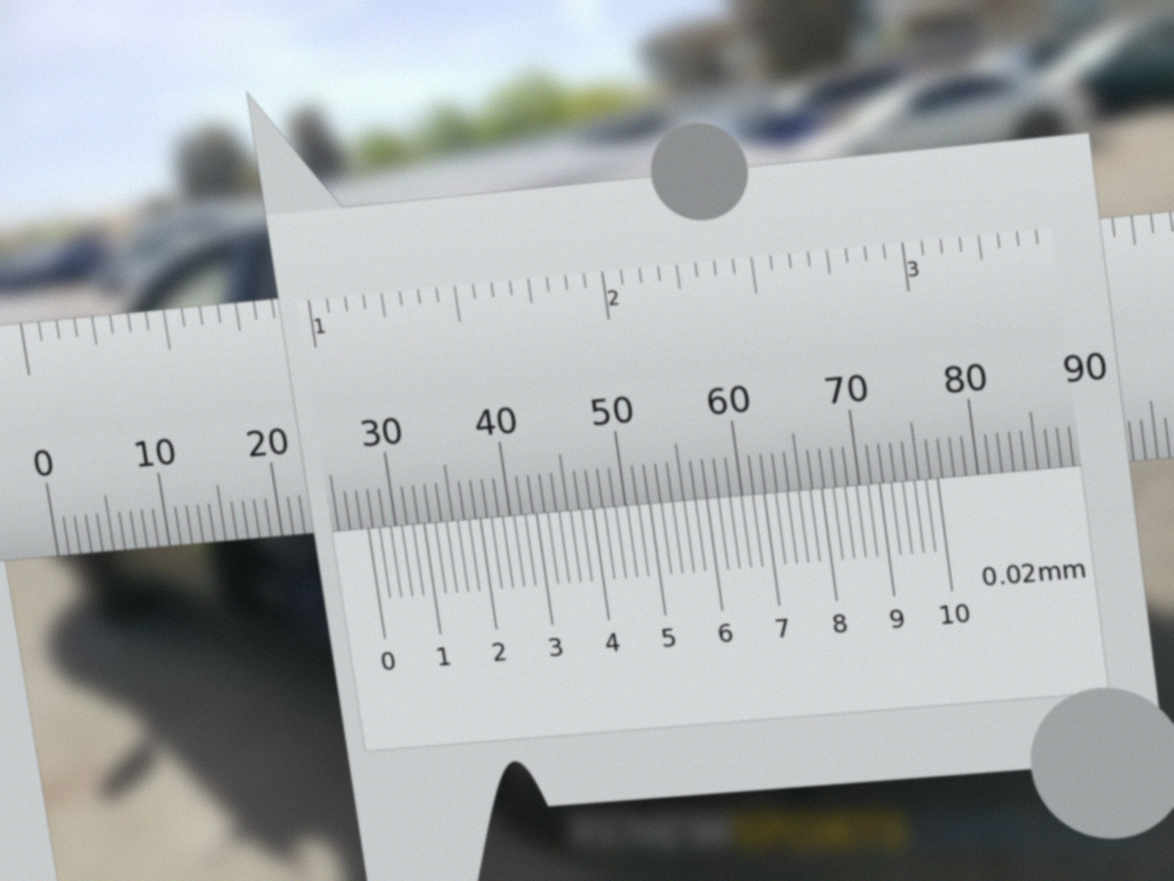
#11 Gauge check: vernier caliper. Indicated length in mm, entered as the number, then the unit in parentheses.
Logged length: 27.6 (mm)
